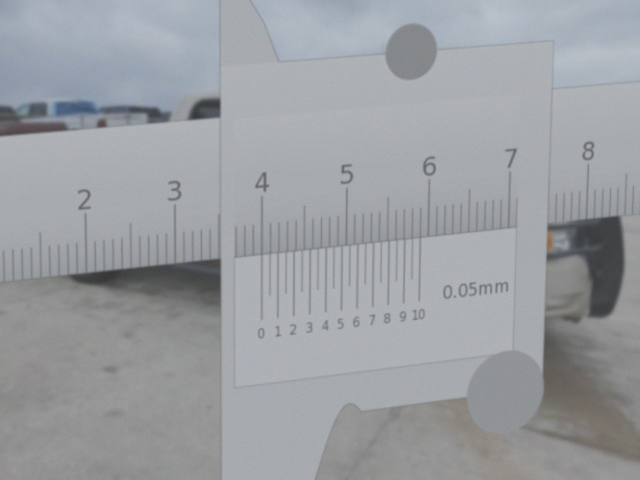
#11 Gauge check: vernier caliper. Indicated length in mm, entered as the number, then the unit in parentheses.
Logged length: 40.0 (mm)
